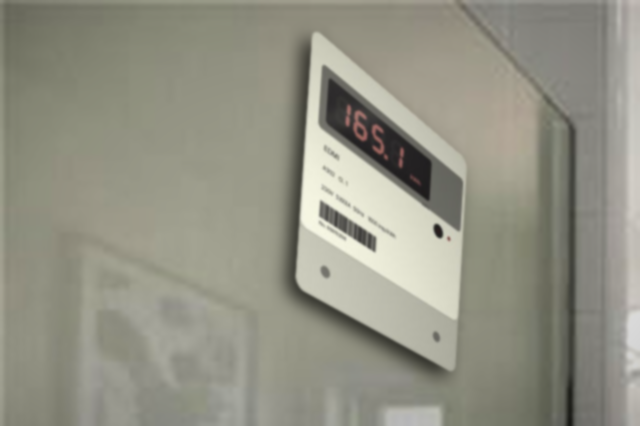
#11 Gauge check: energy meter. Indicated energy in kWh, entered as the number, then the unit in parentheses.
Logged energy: 165.1 (kWh)
